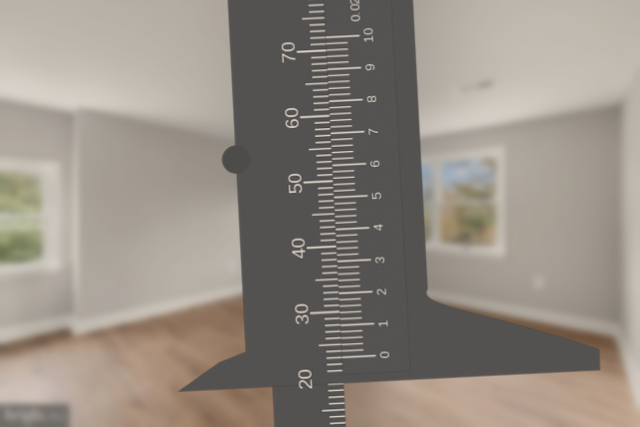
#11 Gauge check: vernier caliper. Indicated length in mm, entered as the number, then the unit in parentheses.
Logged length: 23.0 (mm)
